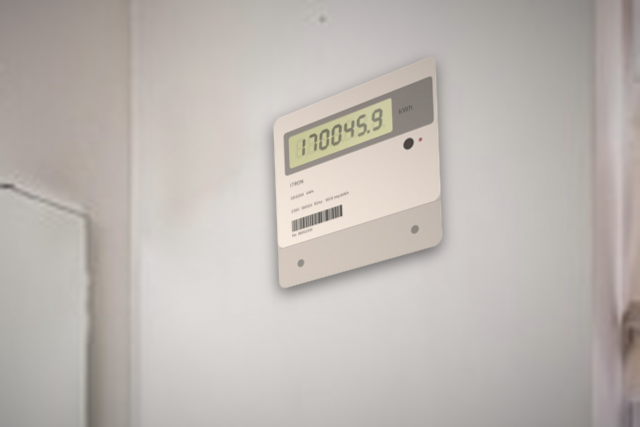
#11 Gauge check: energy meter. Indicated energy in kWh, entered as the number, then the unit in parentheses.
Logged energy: 170045.9 (kWh)
